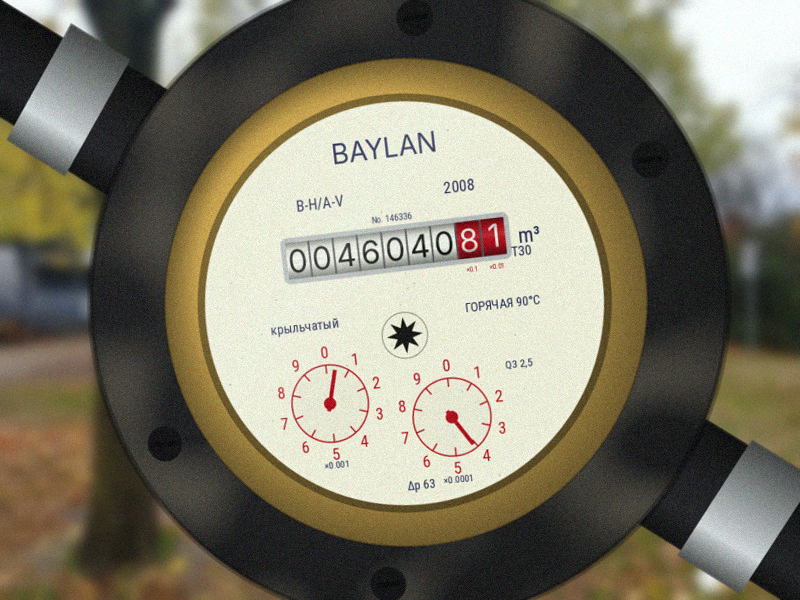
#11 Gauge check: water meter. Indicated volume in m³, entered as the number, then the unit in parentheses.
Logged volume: 46040.8104 (m³)
